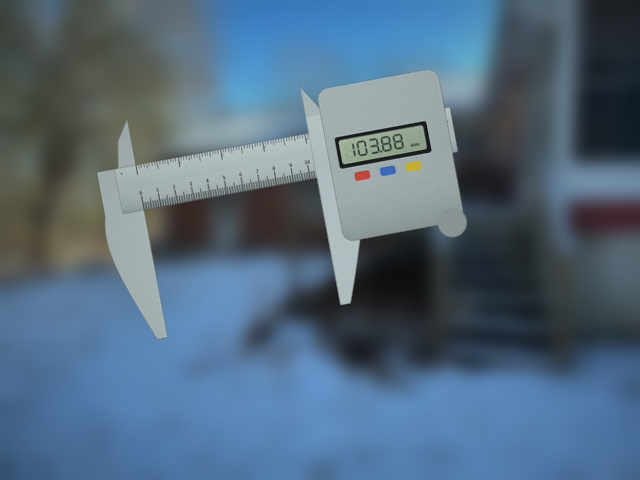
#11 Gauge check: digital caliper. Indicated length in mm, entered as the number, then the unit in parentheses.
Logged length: 103.88 (mm)
